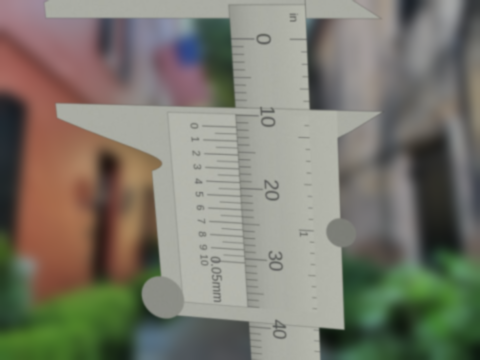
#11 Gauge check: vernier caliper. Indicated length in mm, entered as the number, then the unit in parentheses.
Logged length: 11.6 (mm)
